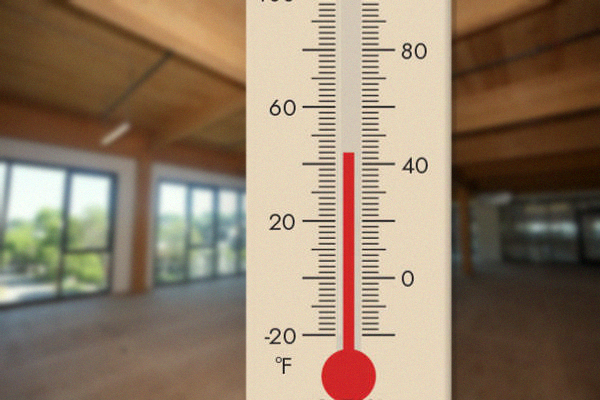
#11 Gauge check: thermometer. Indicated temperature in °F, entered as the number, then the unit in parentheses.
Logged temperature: 44 (°F)
